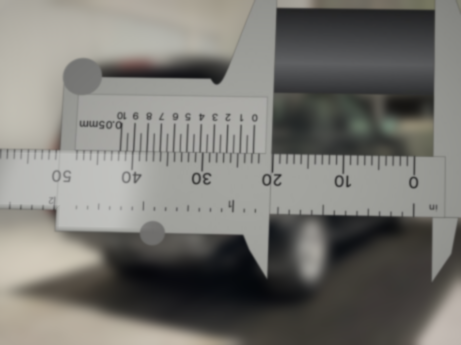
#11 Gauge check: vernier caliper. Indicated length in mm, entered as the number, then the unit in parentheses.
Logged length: 22.8 (mm)
